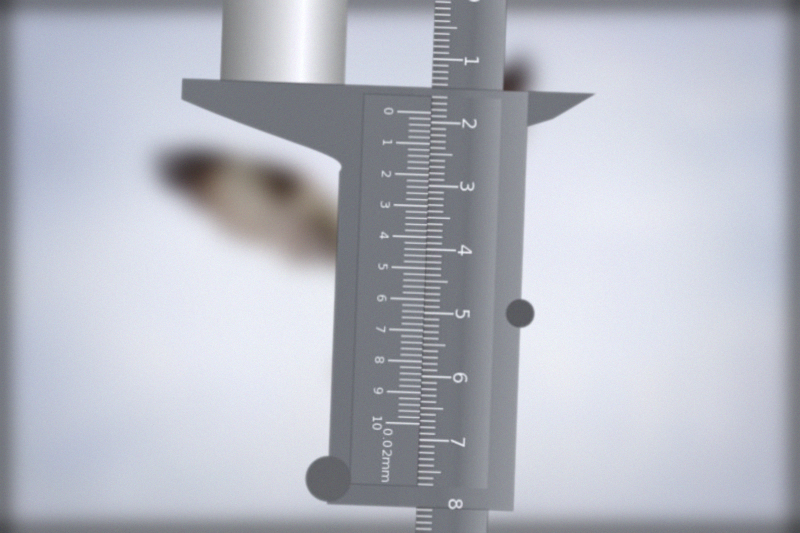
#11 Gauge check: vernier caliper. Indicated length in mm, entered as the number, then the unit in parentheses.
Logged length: 18.5 (mm)
